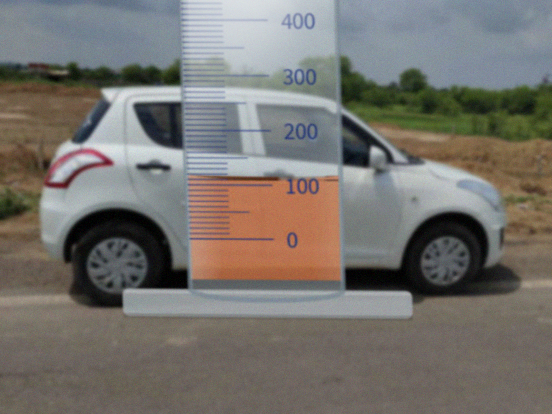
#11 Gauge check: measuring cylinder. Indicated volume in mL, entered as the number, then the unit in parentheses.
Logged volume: 110 (mL)
